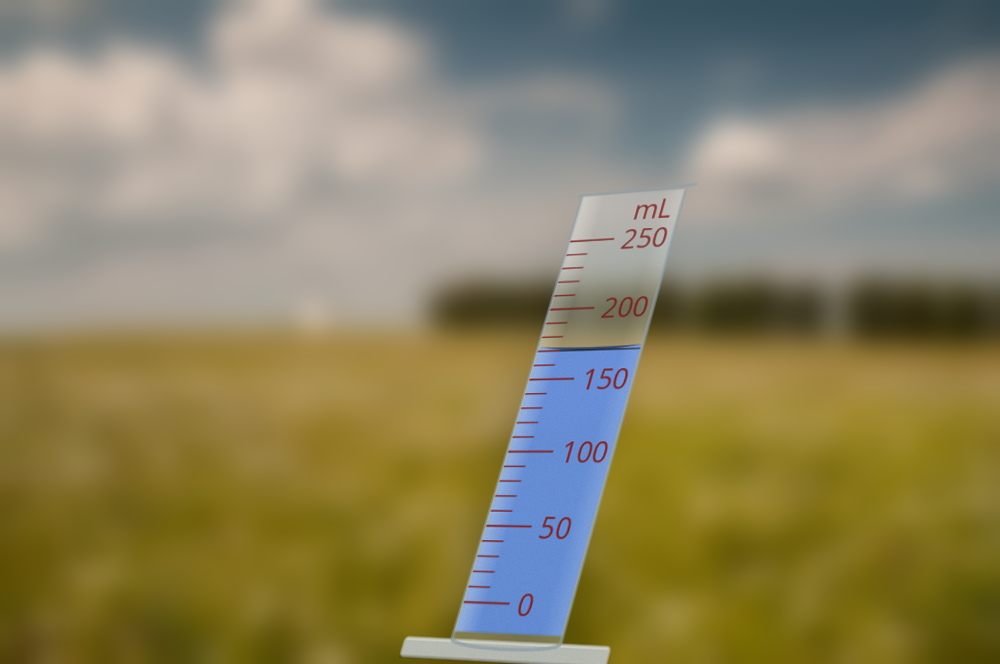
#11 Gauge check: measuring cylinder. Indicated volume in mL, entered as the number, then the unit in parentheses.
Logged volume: 170 (mL)
